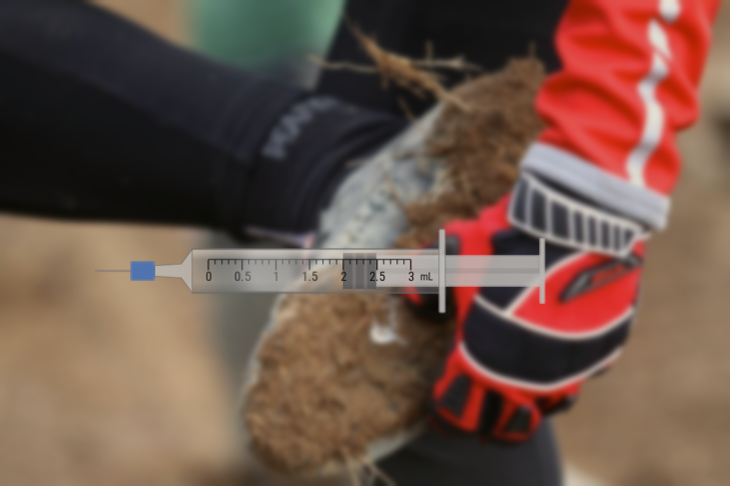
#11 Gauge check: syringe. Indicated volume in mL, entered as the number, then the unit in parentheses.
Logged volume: 2 (mL)
